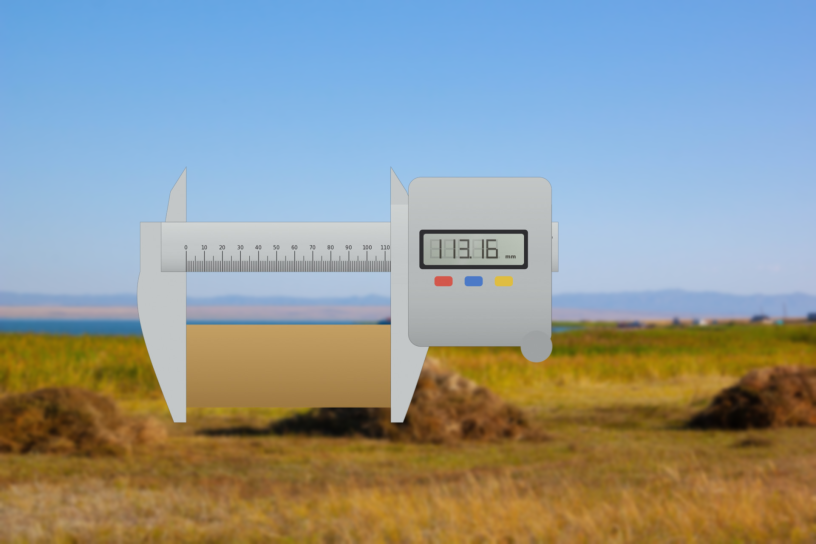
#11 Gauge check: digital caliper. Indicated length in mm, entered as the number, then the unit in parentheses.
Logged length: 113.16 (mm)
